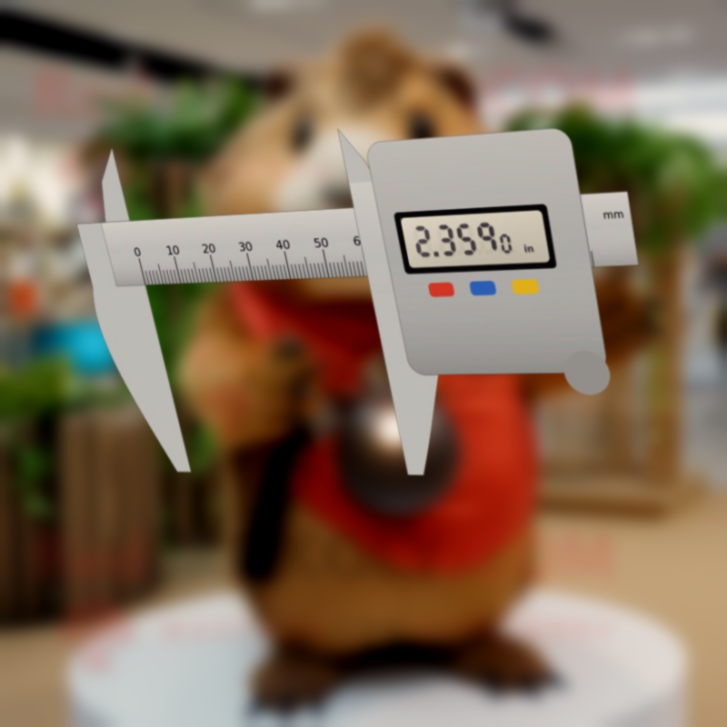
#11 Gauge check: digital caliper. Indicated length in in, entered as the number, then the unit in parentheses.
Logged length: 2.3590 (in)
